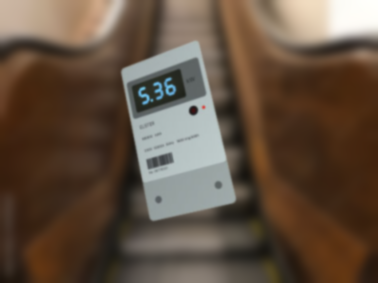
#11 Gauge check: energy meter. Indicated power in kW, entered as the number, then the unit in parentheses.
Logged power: 5.36 (kW)
